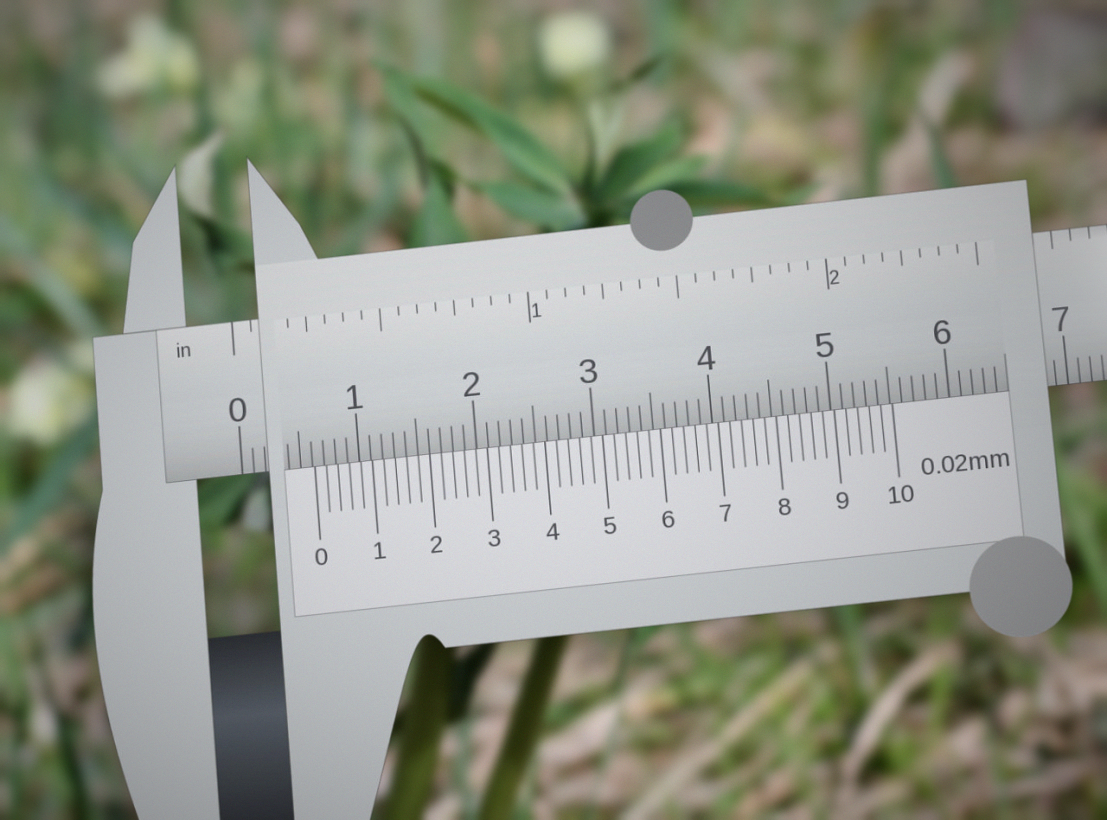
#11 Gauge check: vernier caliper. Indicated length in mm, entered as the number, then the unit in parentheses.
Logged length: 6.2 (mm)
